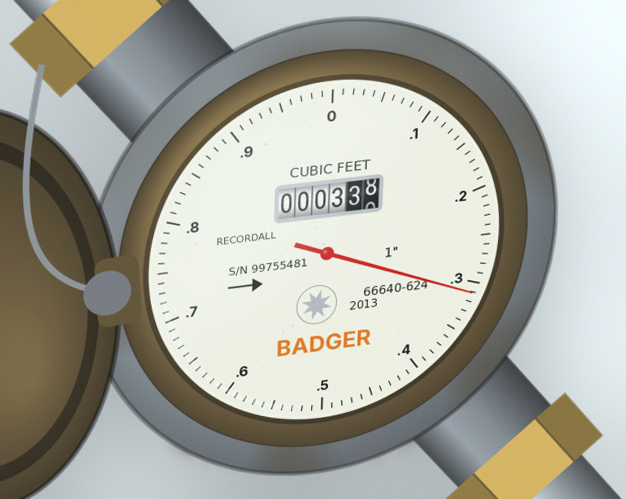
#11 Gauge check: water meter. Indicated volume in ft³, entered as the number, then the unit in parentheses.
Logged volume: 338.31 (ft³)
